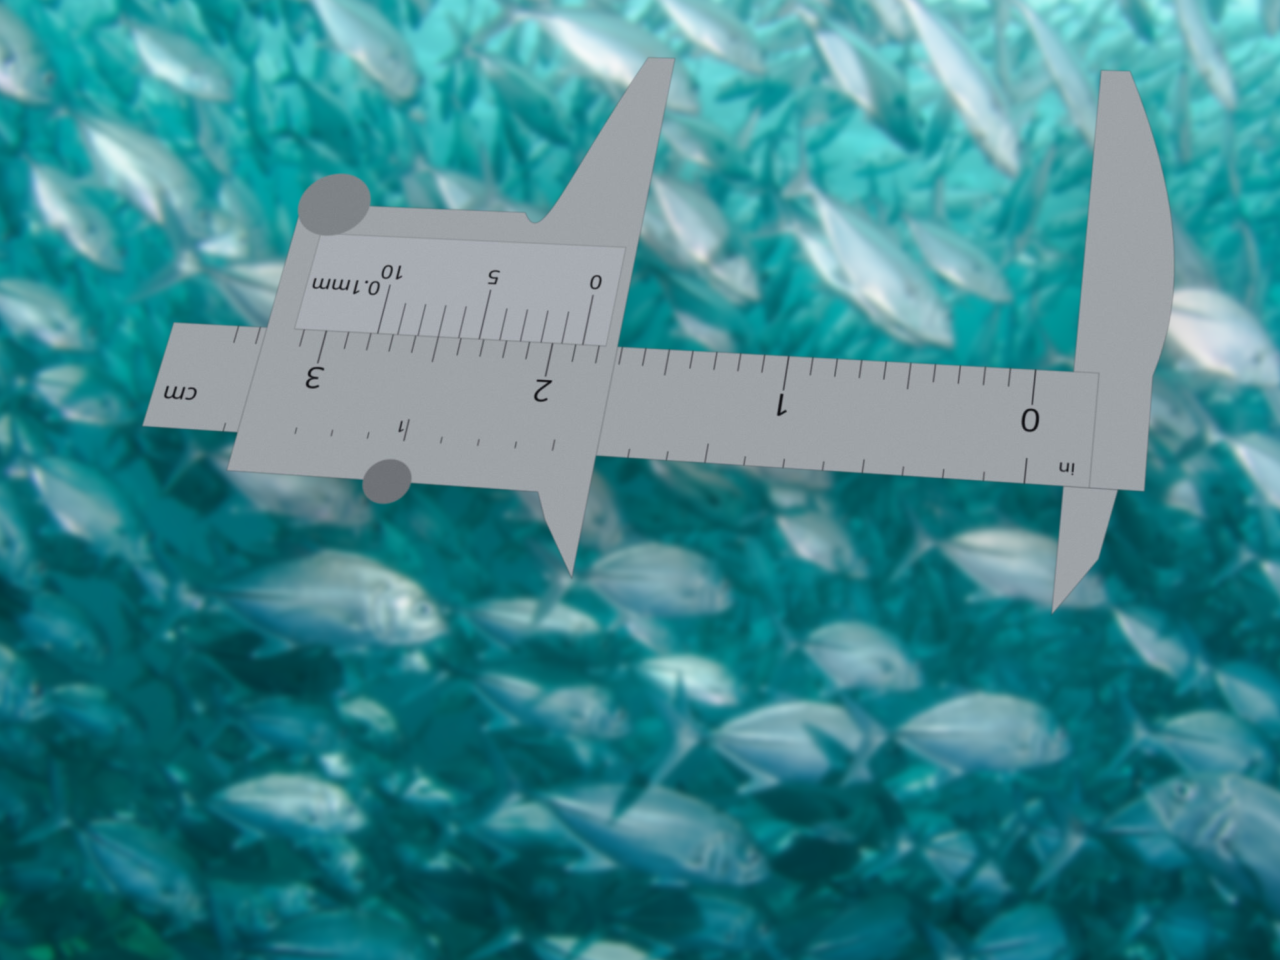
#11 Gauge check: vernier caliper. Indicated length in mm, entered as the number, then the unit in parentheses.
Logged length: 18.7 (mm)
